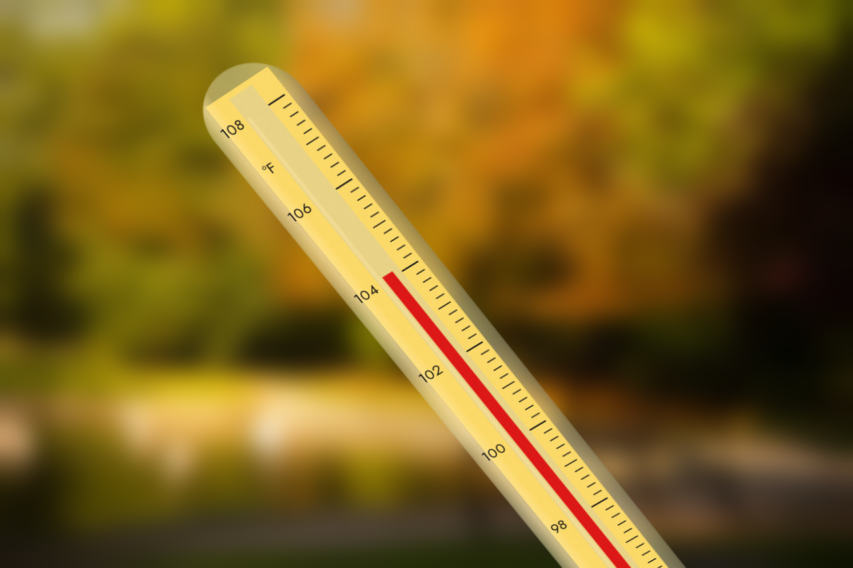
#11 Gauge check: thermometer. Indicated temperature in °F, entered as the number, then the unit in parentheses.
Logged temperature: 104.1 (°F)
